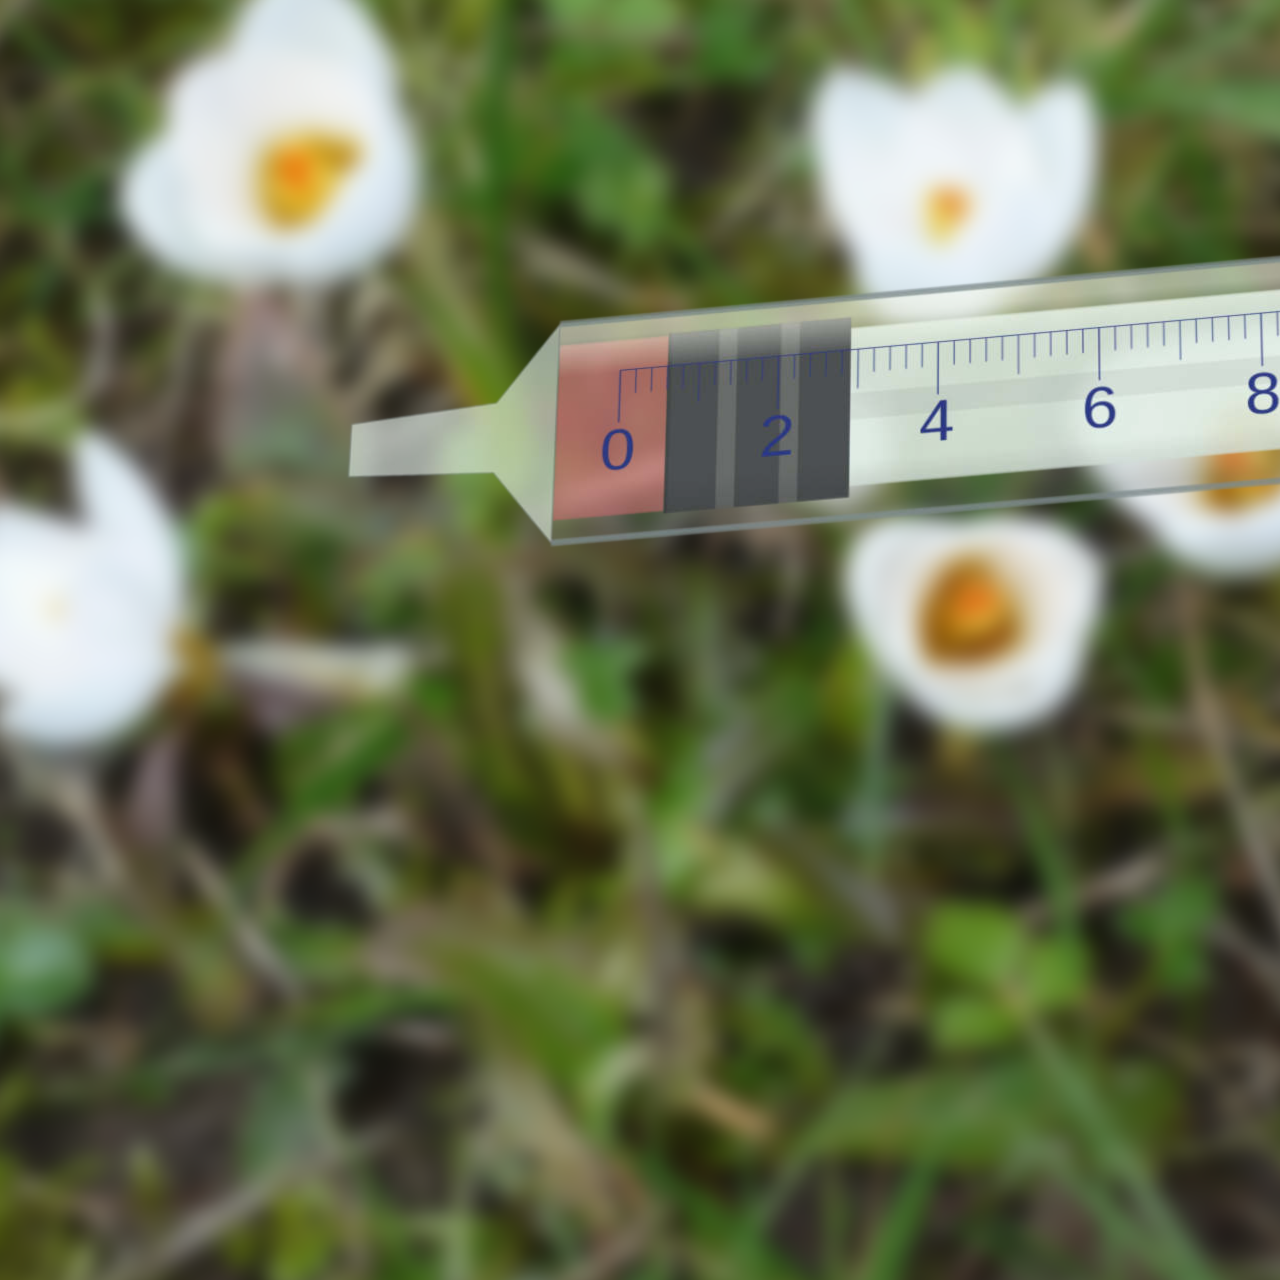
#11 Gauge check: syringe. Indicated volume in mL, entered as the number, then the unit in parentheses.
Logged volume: 0.6 (mL)
